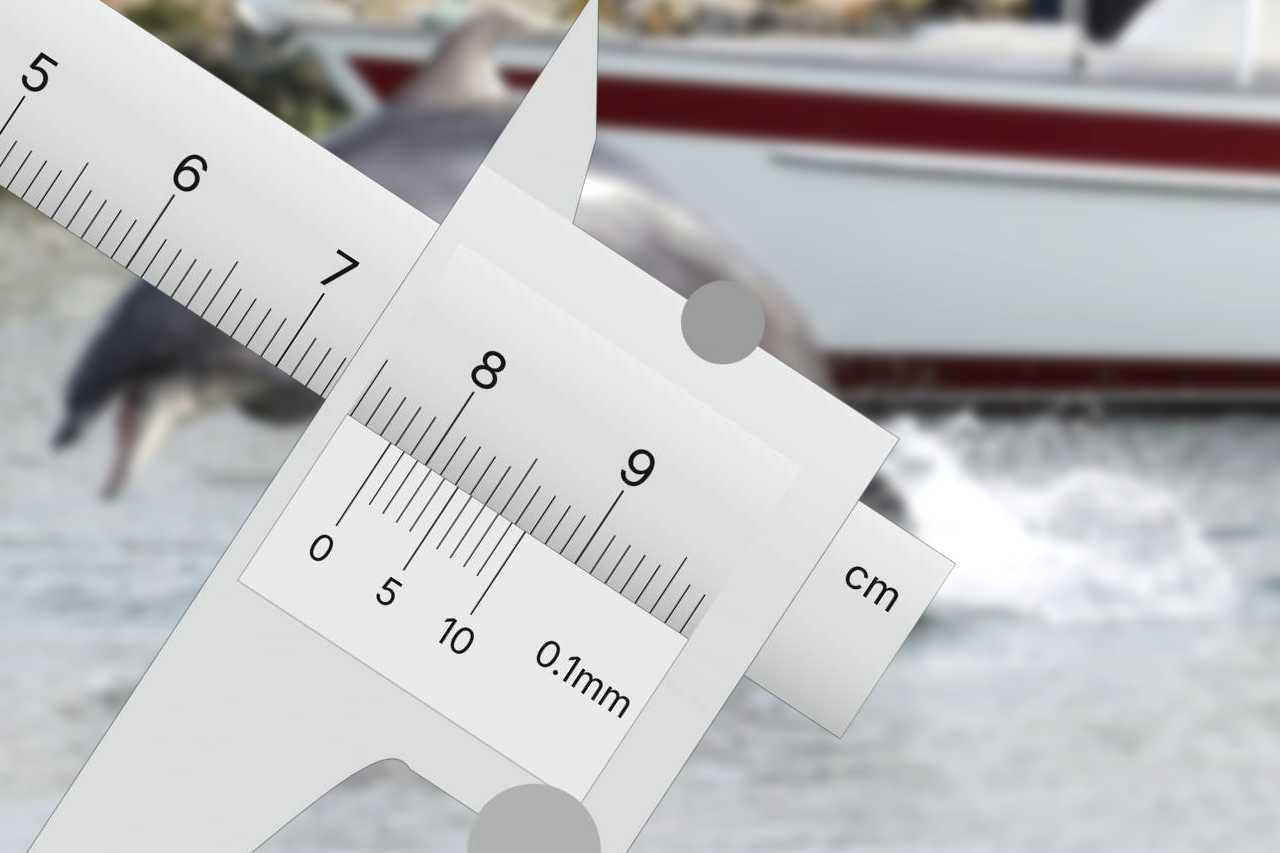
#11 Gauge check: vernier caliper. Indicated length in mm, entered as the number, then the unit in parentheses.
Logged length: 77.7 (mm)
